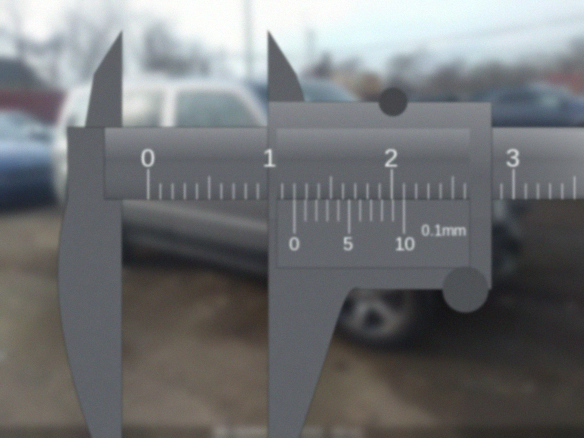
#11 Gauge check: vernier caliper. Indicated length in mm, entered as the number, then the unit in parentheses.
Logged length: 12.0 (mm)
